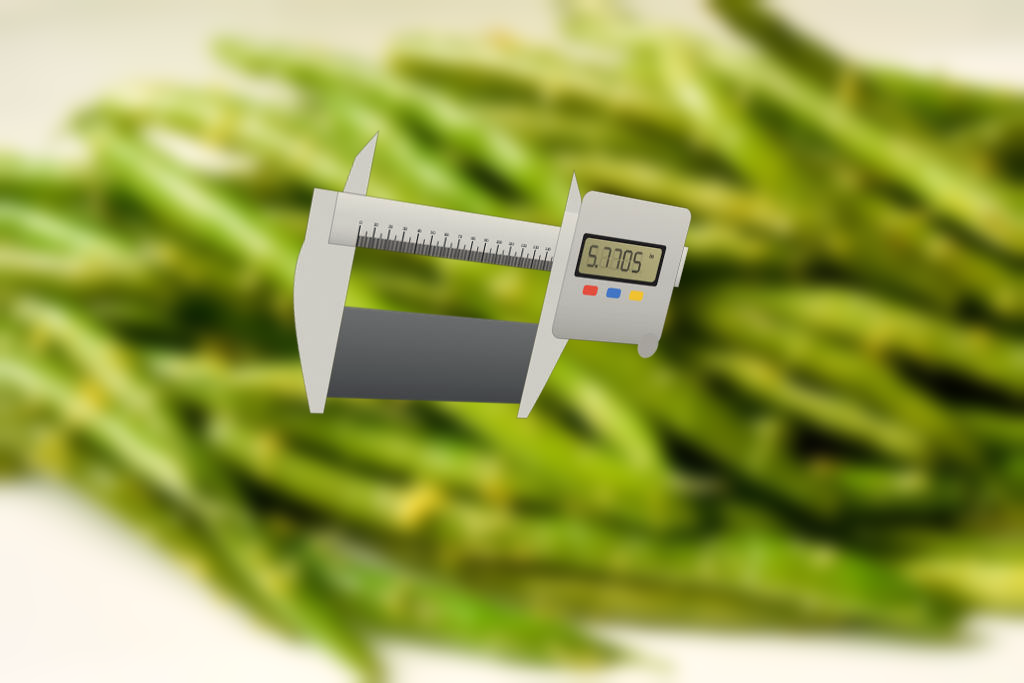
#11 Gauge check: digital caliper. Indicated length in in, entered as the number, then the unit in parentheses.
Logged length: 5.7705 (in)
